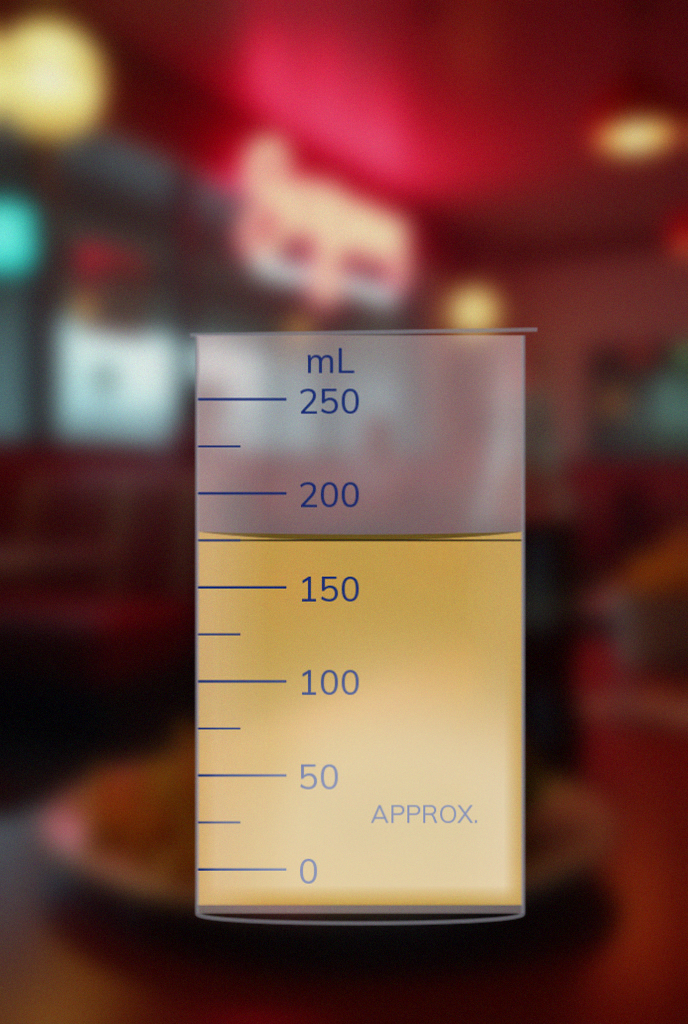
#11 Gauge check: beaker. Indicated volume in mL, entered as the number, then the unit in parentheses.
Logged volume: 175 (mL)
